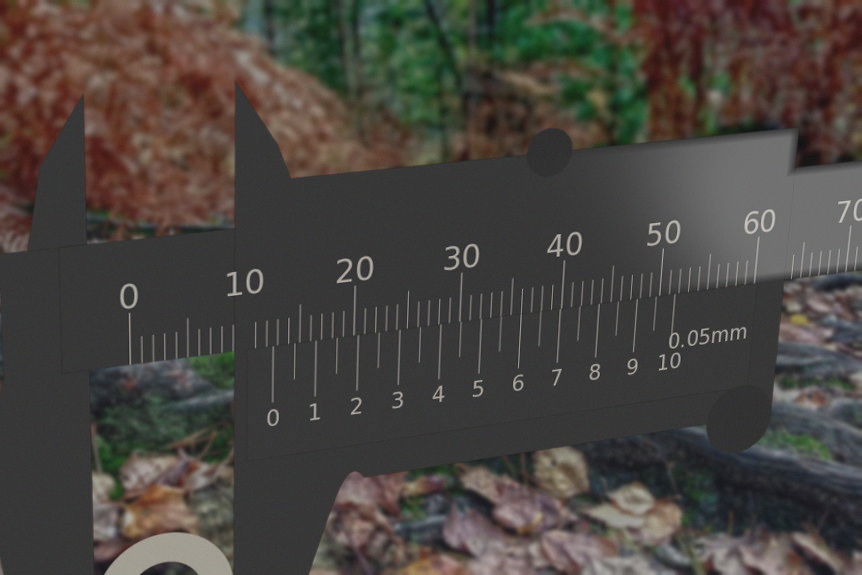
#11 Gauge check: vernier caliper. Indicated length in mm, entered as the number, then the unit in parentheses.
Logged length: 12.6 (mm)
